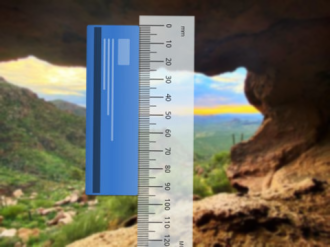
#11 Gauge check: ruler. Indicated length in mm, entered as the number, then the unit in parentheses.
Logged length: 95 (mm)
